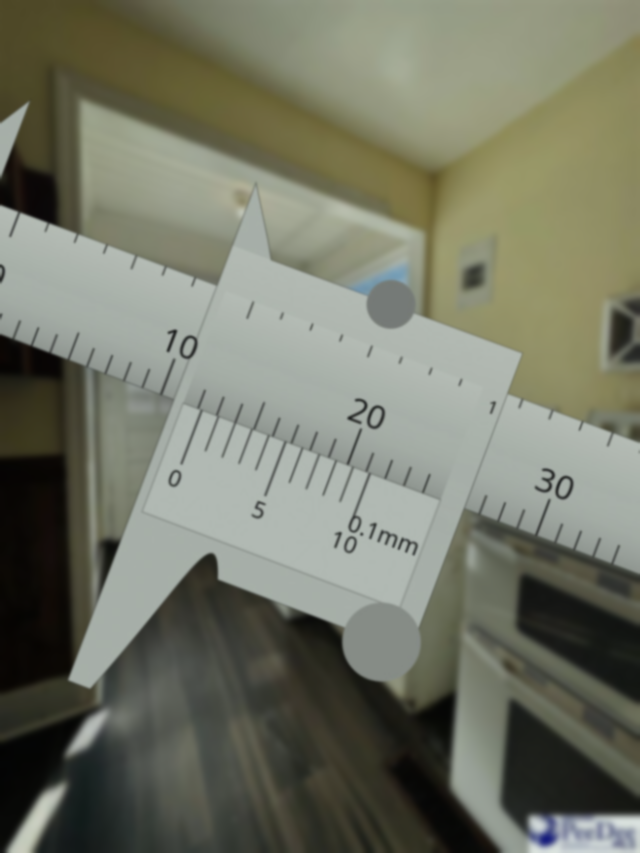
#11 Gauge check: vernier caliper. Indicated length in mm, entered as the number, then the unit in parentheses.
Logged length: 12.2 (mm)
